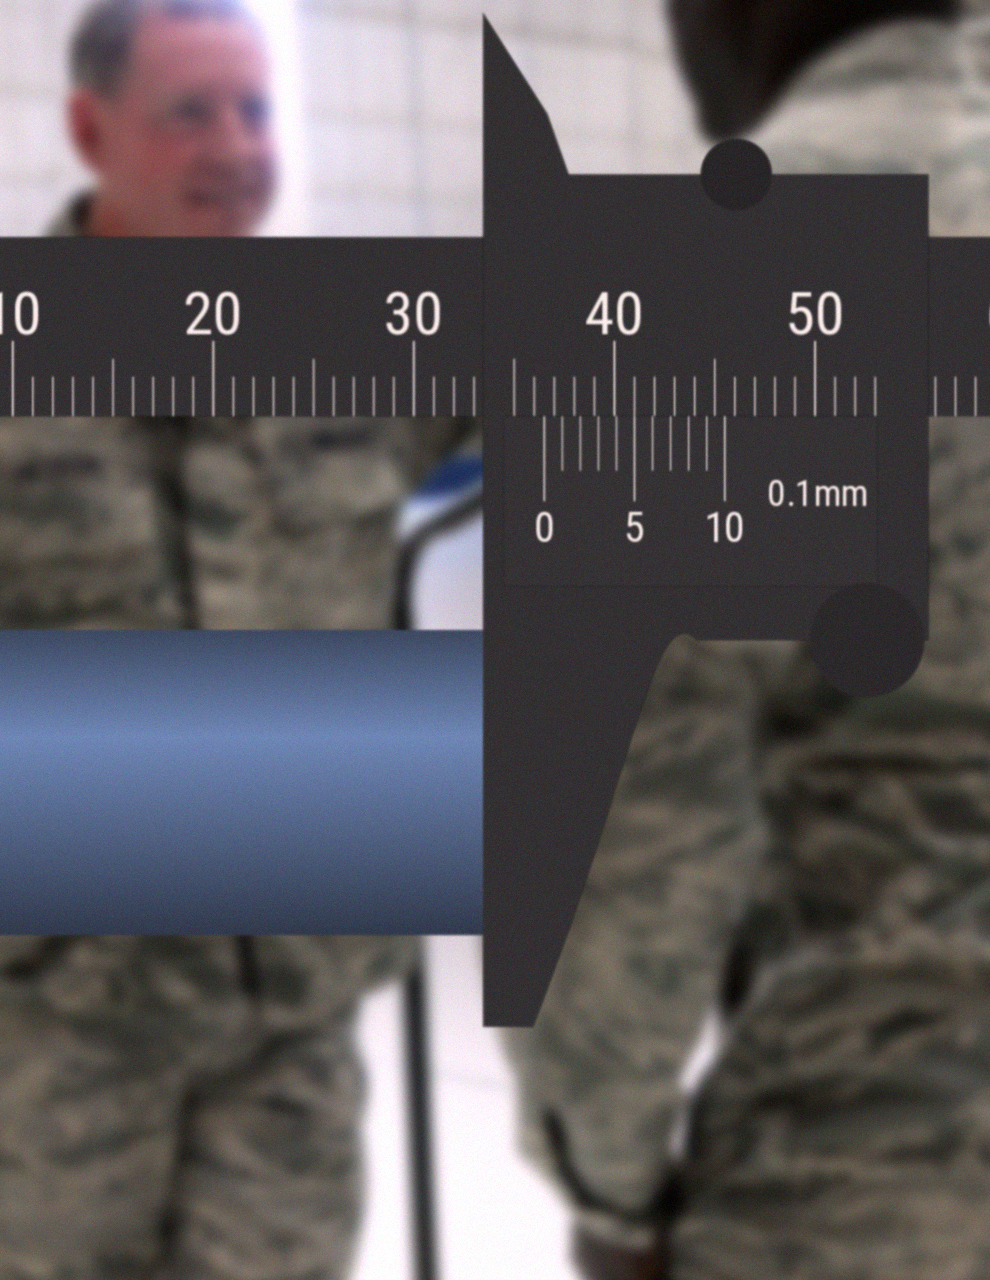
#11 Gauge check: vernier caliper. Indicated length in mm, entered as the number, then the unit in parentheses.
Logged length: 36.5 (mm)
